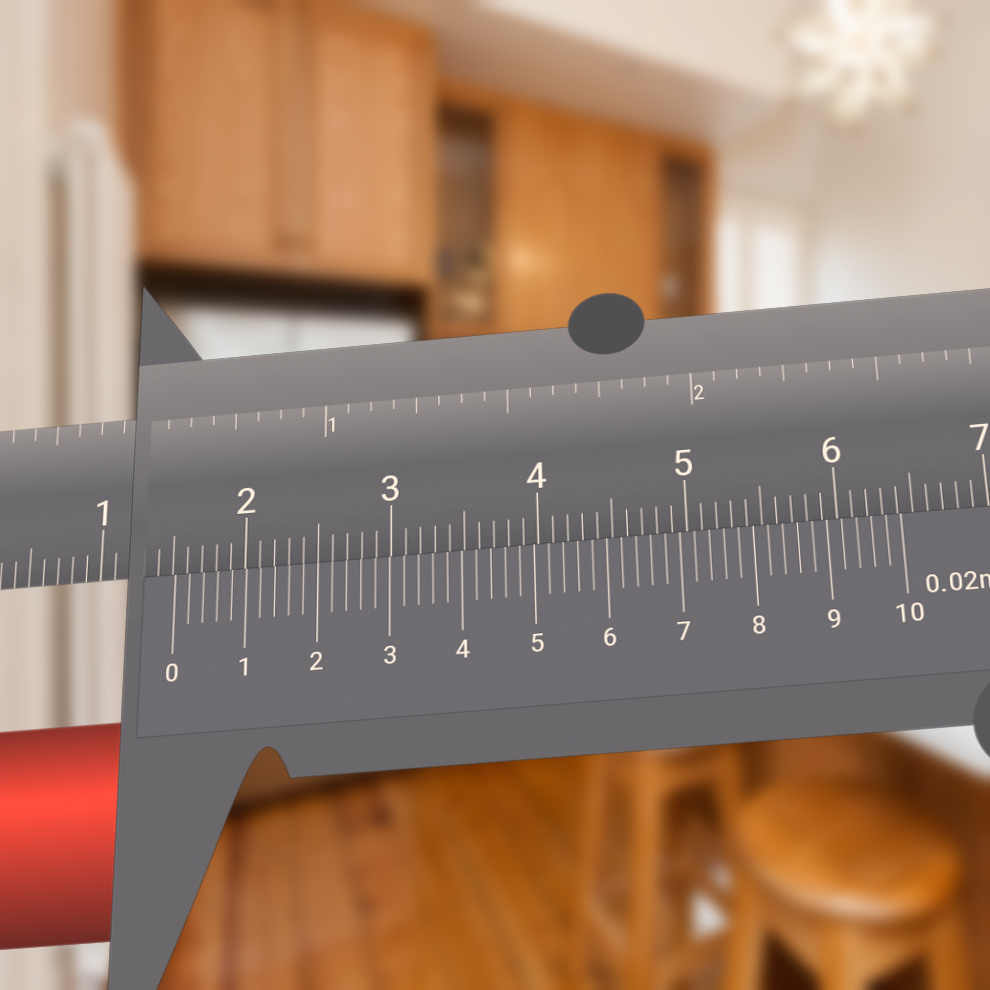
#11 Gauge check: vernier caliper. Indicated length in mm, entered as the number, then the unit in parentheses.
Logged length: 15.2 (mm)
